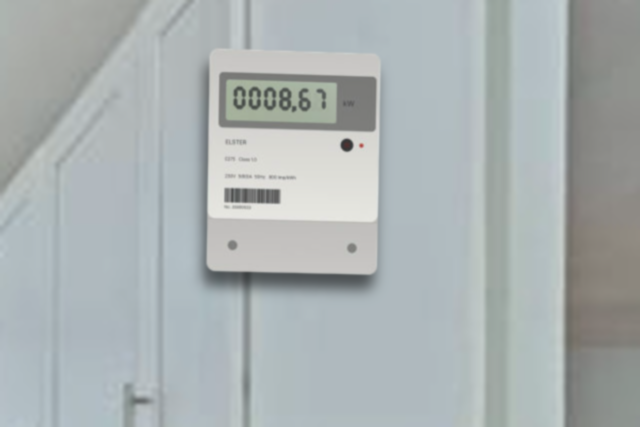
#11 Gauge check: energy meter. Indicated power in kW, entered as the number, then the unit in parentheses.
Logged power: 8.67 (kW)
